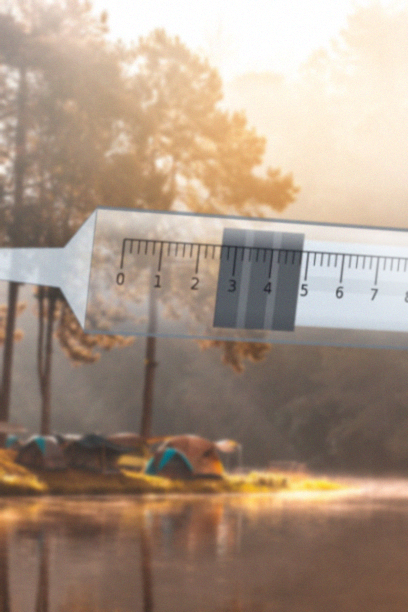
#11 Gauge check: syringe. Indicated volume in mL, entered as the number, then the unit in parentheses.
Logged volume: 2.6 (mL)
